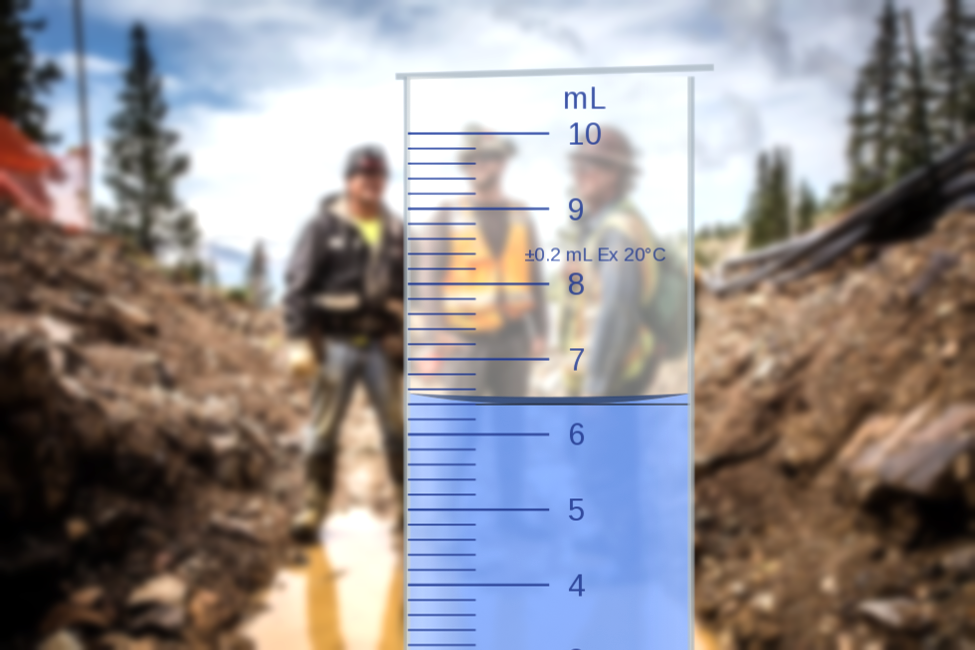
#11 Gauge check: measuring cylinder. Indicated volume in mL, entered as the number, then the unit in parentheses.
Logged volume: 6.4 (mL)
